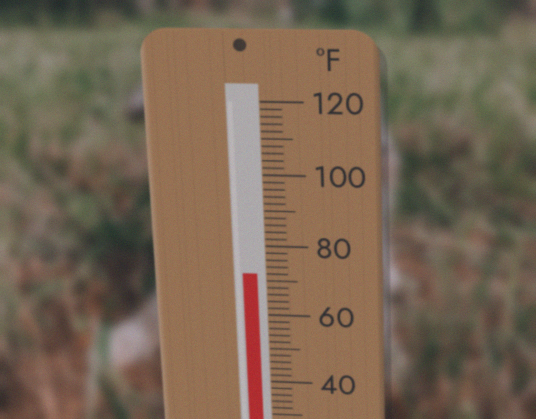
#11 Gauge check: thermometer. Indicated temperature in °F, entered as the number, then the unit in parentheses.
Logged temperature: 72 (°F)
